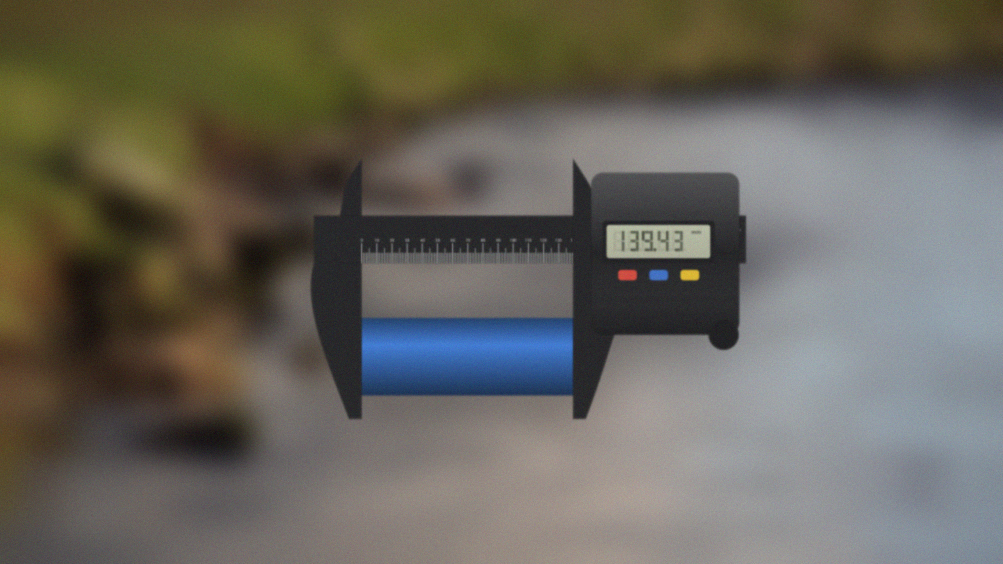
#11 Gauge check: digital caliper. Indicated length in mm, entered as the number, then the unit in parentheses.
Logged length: 139.43 (mm)
